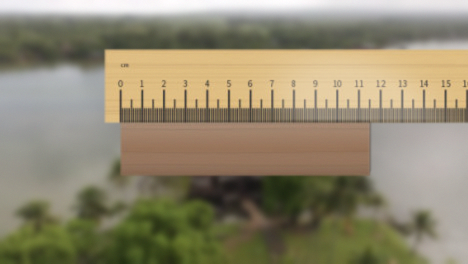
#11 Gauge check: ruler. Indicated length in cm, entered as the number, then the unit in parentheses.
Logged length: 11.5 (cm)
